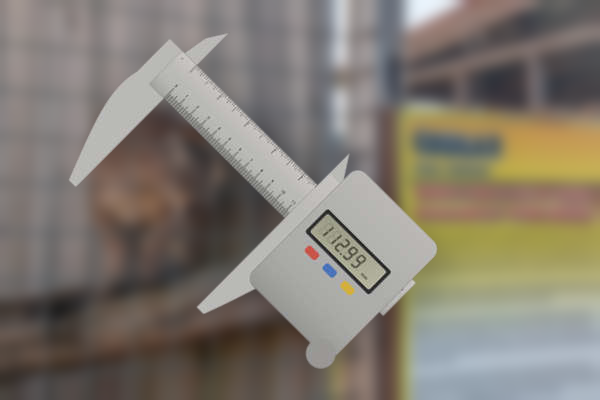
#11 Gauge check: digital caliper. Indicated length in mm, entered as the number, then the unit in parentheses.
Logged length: 112.99 (mm)
